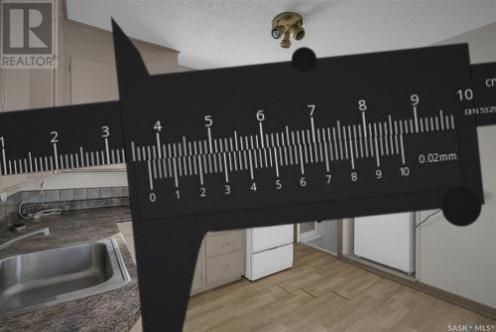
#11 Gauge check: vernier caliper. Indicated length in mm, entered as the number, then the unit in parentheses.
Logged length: 37.8 (mm)
